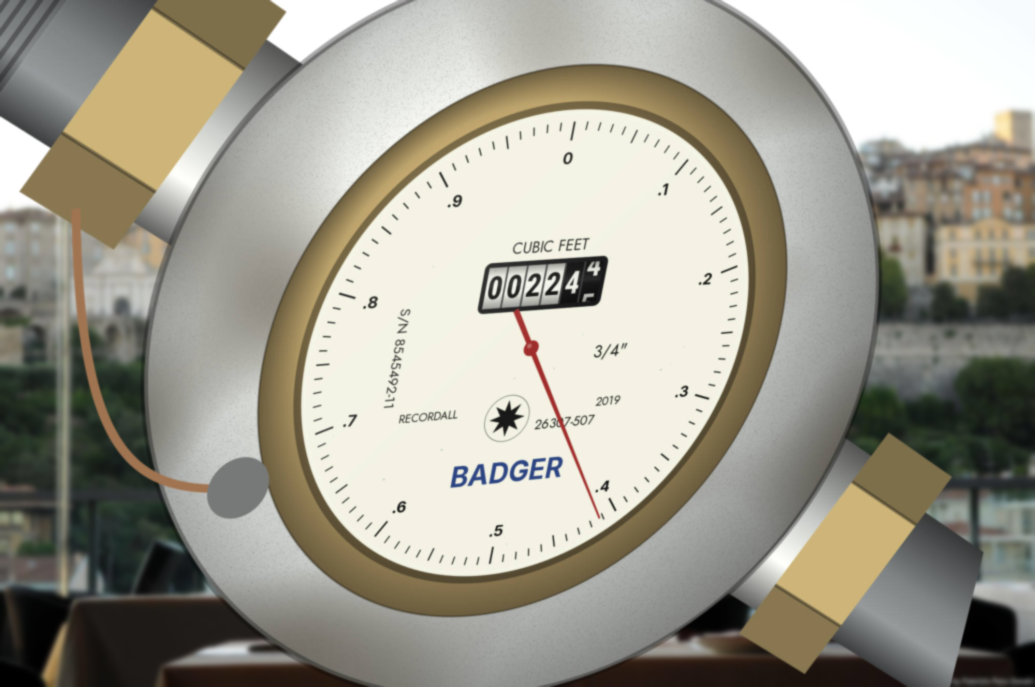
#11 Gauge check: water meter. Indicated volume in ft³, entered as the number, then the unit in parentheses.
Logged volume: 2244.41 (ft³)
